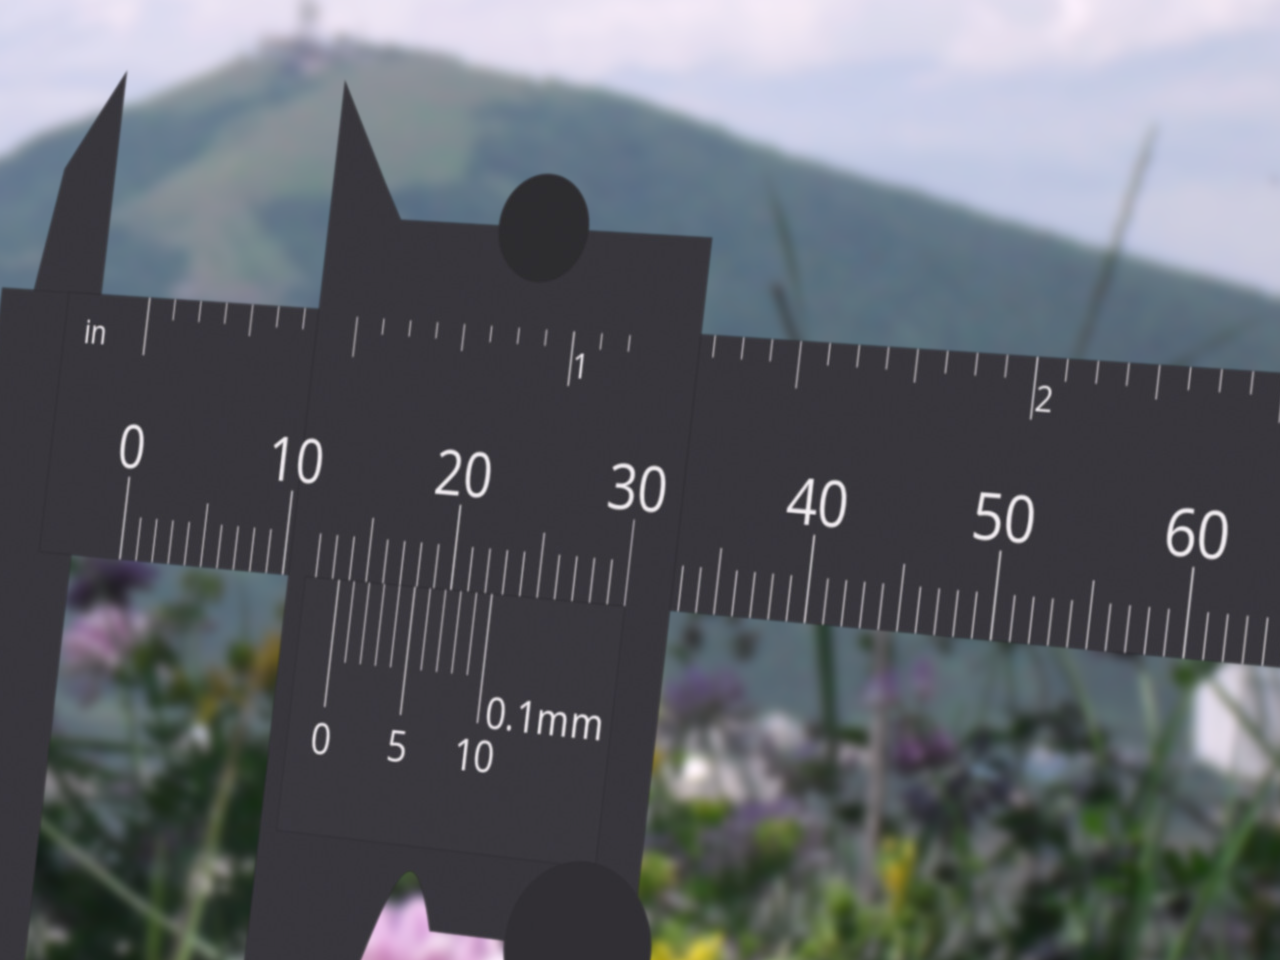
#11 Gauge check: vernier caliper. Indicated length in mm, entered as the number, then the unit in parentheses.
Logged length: 13.4 (mm)
